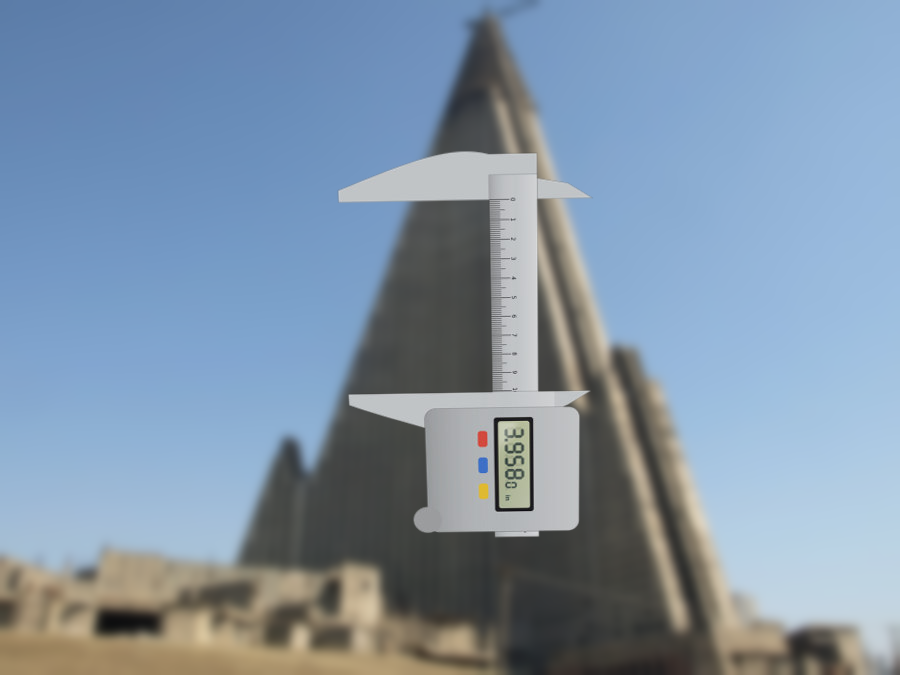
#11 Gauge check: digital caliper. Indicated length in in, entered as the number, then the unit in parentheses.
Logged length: 3.9580 (in)
